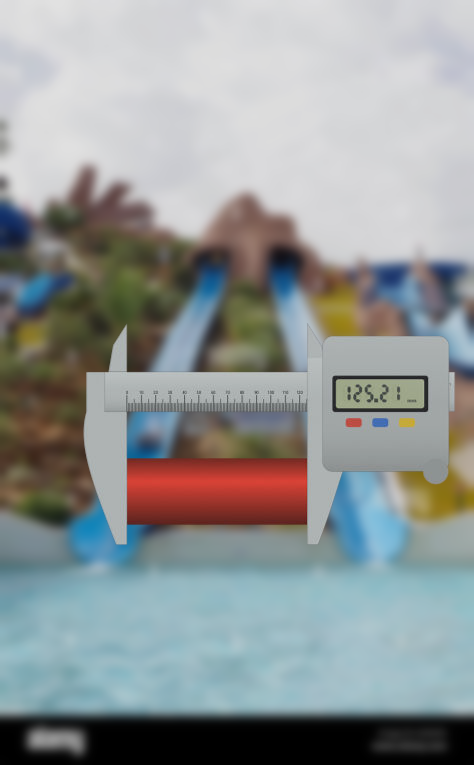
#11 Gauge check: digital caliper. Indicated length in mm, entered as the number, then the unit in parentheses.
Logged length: 125.21 (mm)
